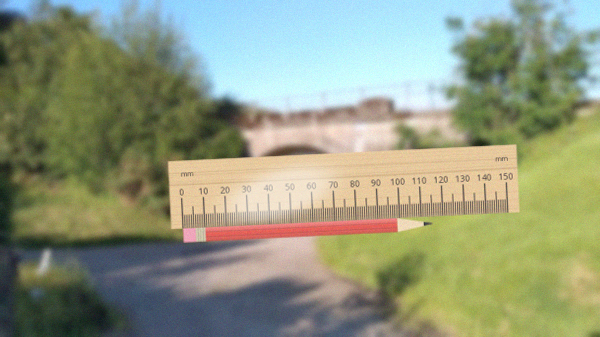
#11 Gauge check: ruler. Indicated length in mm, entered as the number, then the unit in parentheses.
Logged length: 115 (mm)
